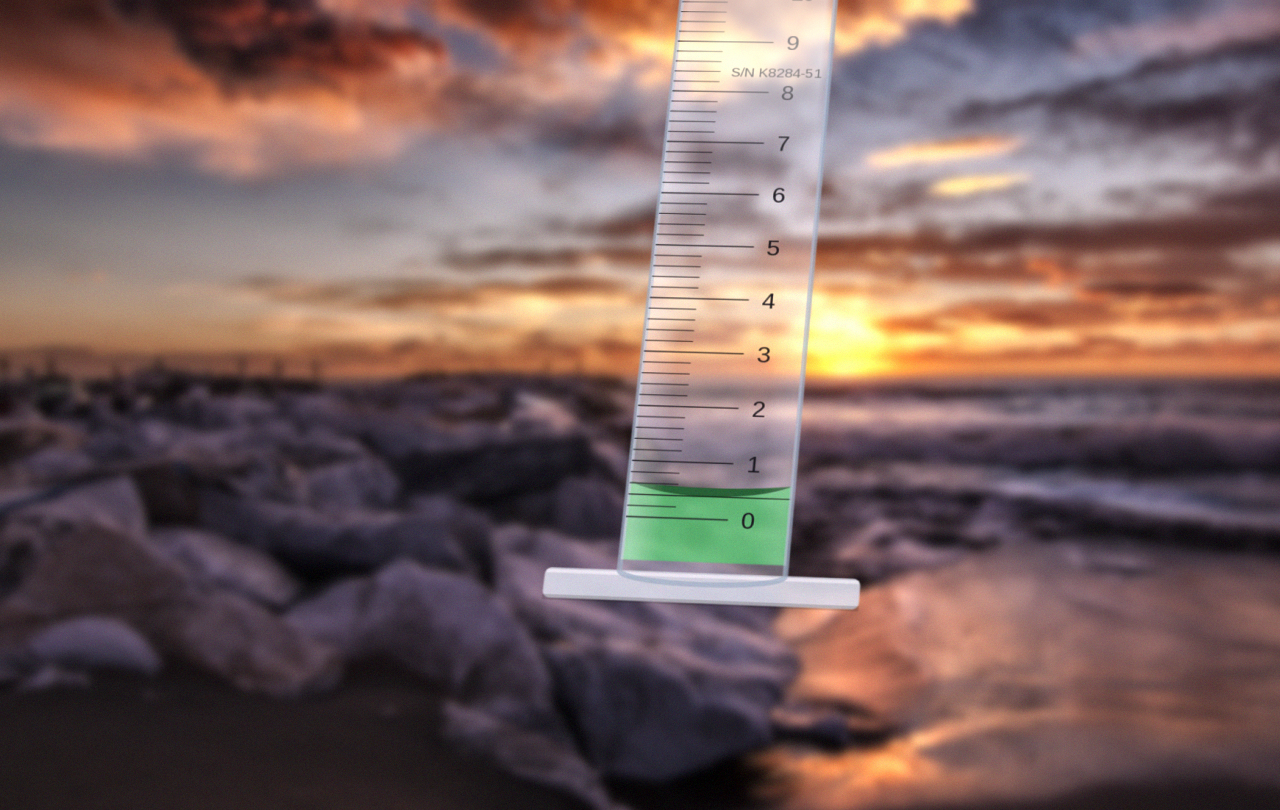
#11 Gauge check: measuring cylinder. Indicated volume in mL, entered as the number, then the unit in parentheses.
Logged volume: 0.4 (mL)
